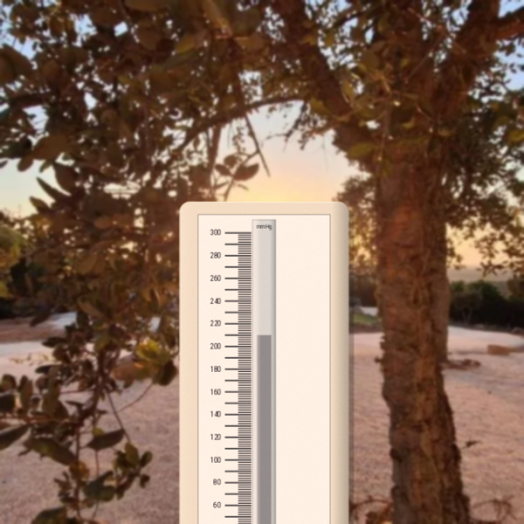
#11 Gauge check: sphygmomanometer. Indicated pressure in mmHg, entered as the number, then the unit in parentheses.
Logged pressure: 210 (mmHg)
